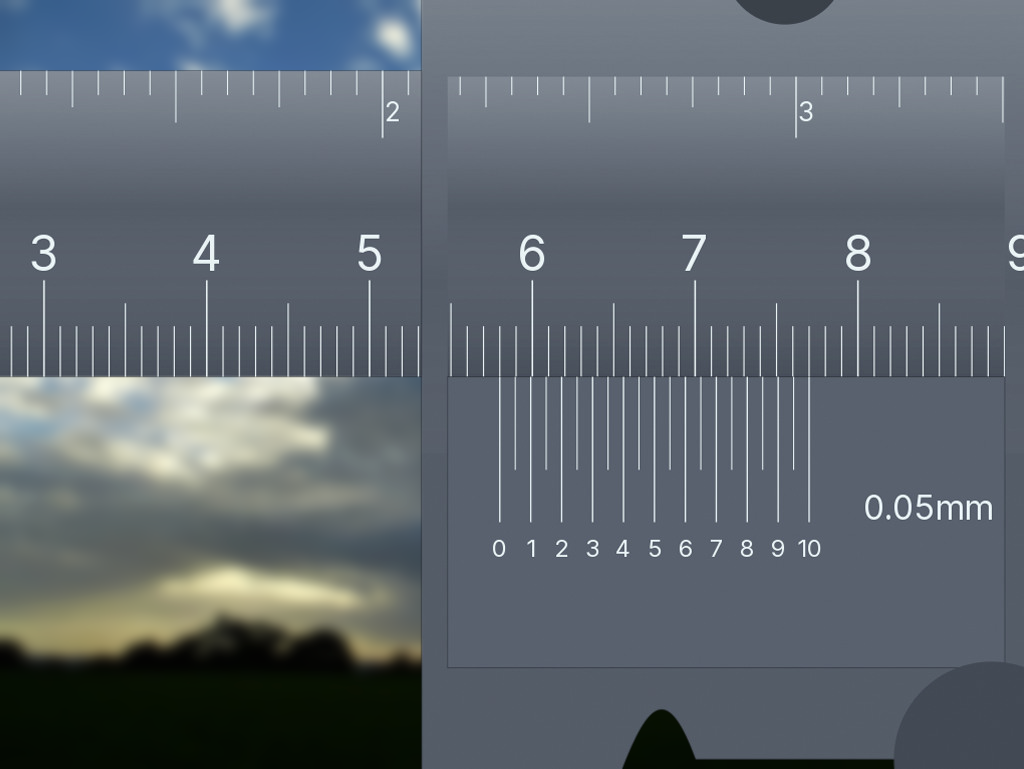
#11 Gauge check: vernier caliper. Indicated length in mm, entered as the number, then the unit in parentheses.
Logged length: 58.0 (mm)
